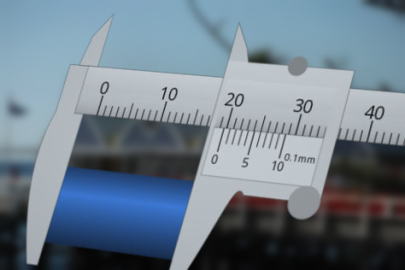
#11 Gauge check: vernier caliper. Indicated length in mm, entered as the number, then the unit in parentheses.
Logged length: 19.6 (mm)
